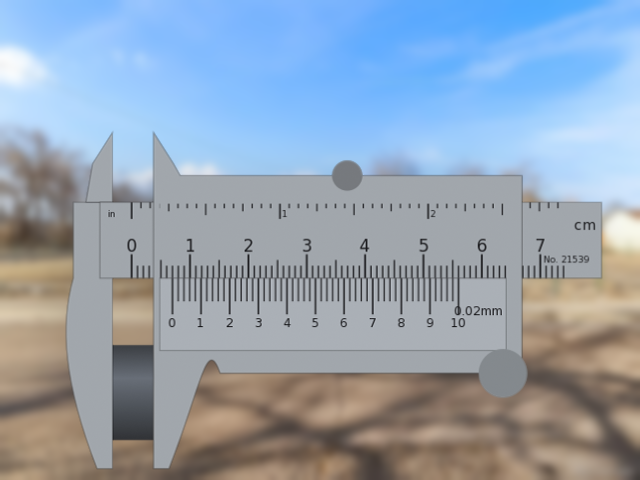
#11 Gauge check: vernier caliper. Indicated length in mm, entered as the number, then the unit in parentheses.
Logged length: 7.0 (mm)
